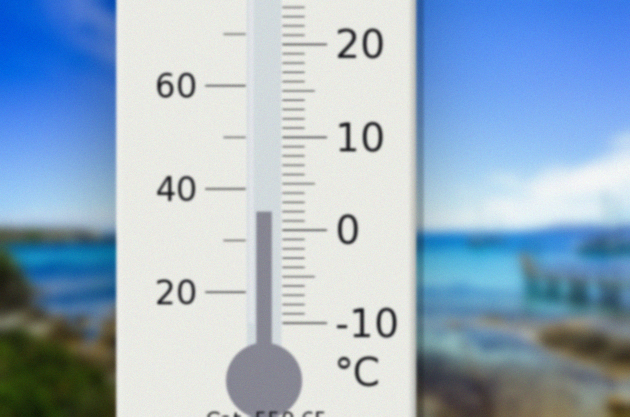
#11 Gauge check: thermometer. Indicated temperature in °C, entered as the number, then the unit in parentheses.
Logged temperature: 2 (°C)
